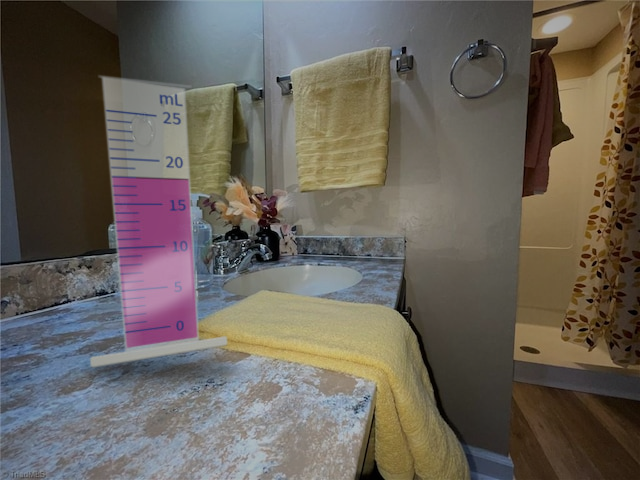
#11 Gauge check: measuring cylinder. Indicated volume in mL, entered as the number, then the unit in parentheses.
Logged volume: 18 (mL)
